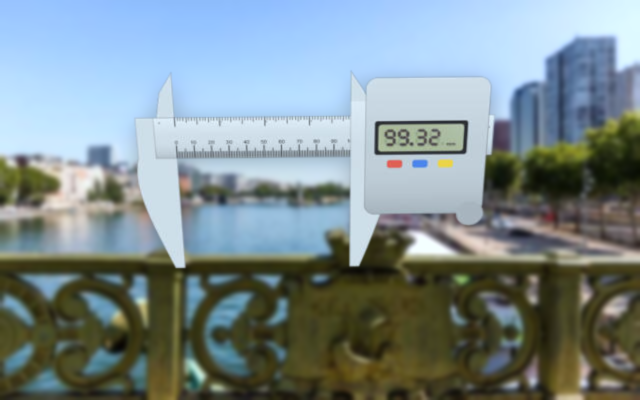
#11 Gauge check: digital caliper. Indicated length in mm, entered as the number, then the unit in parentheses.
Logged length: 99.32 (mm)
